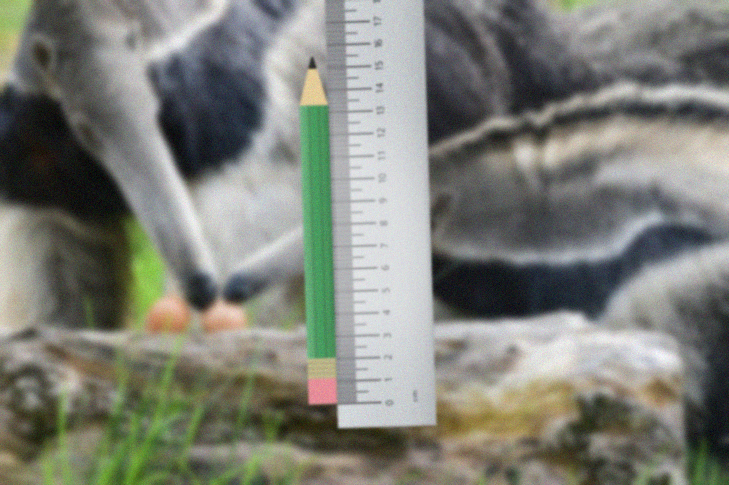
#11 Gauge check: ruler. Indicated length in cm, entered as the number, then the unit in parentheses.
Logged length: 15.5 (cm)
